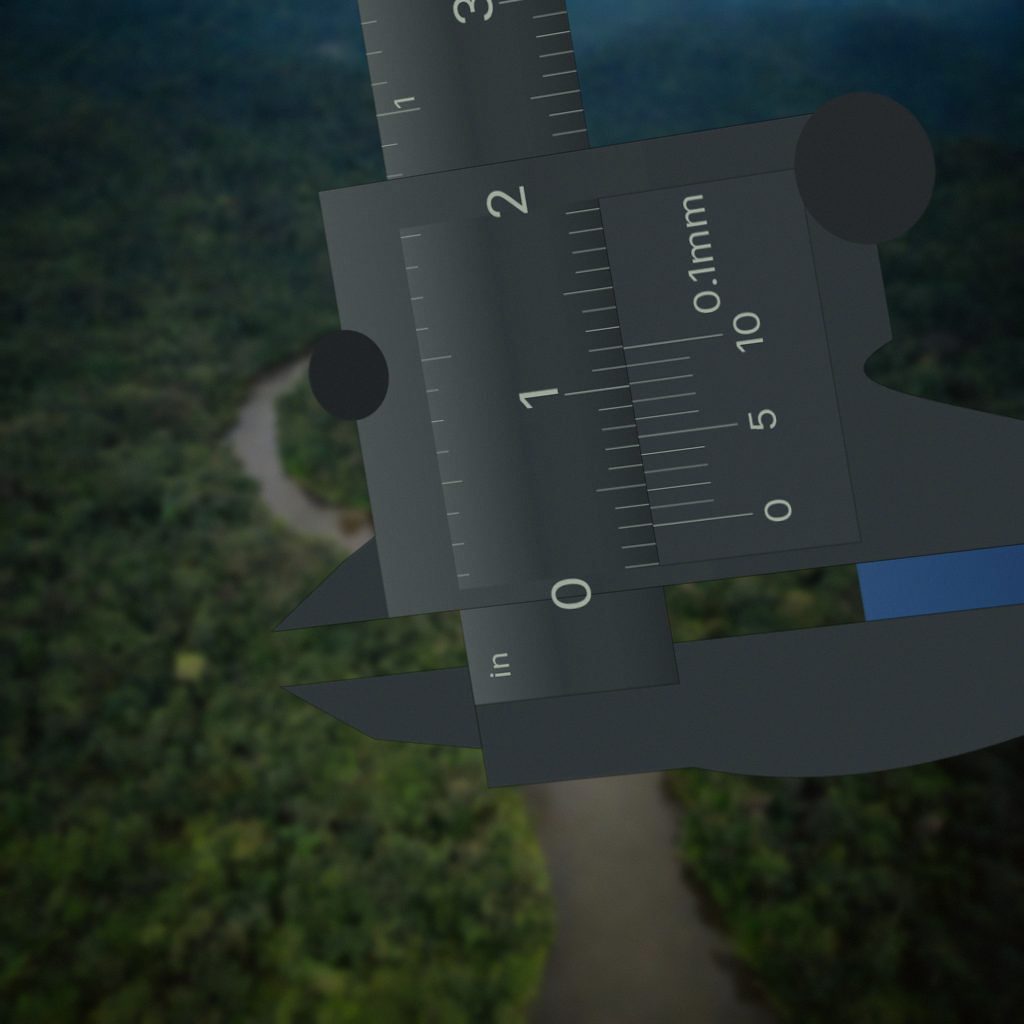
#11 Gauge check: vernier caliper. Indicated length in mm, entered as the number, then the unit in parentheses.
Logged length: 2.9 (mm)
